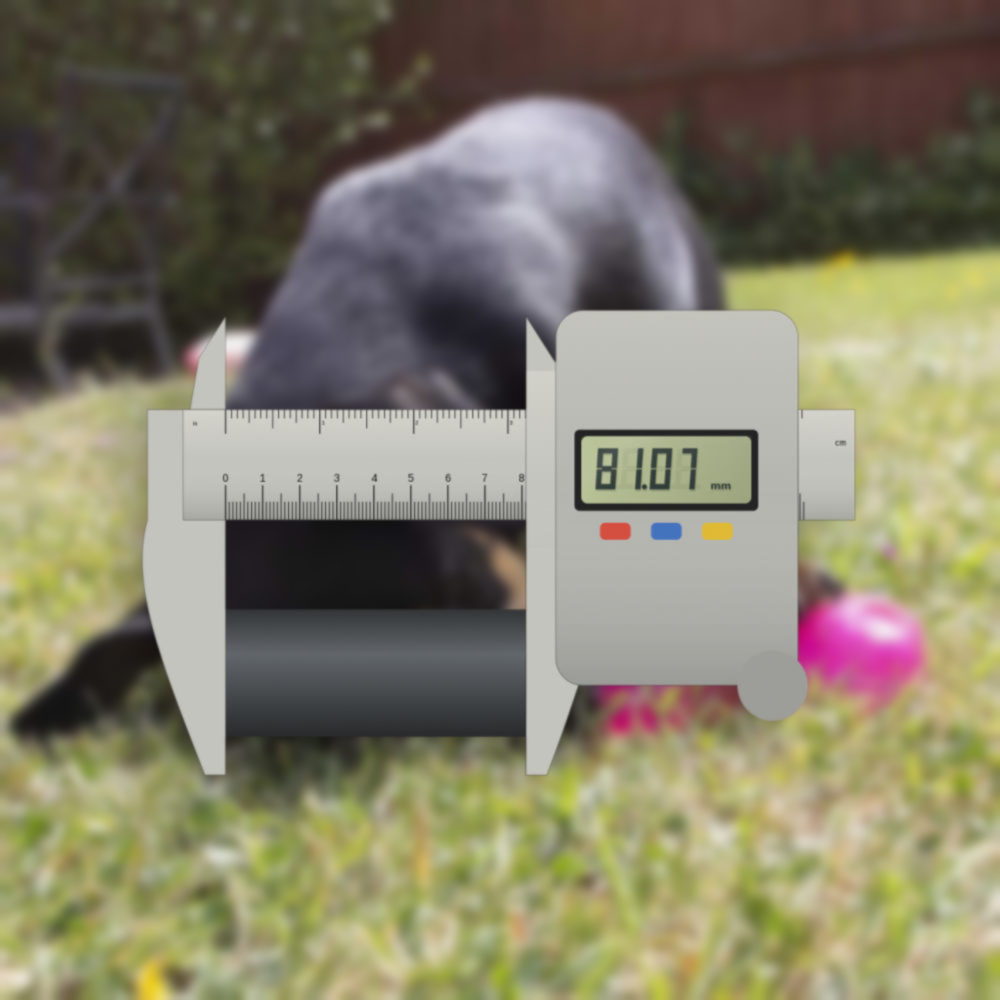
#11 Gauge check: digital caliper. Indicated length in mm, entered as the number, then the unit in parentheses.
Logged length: 81.07 (mm)
